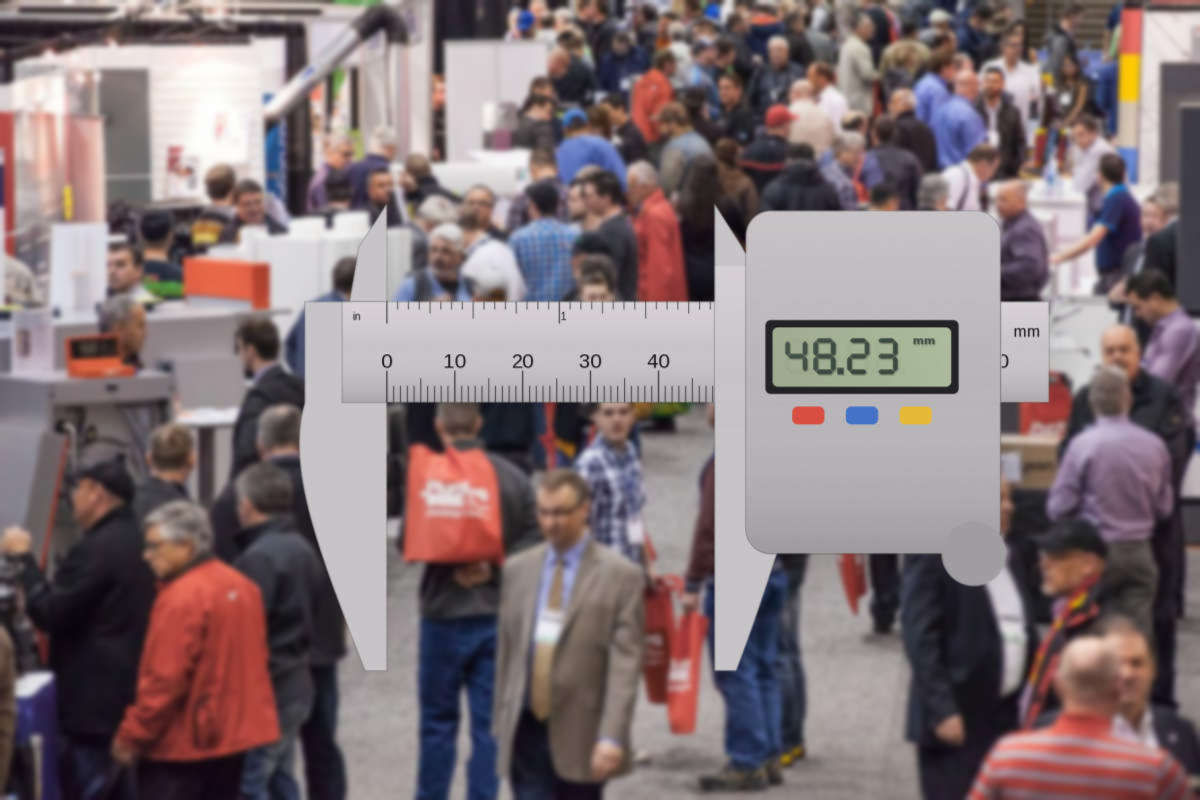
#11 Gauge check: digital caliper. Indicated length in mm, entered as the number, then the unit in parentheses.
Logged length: 48.23 (mm)
